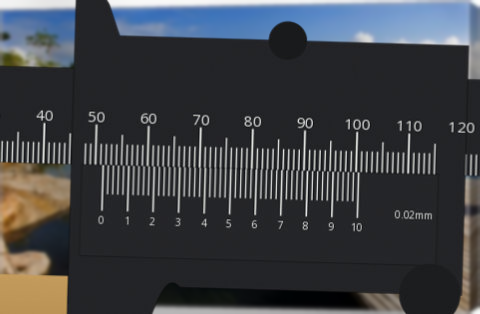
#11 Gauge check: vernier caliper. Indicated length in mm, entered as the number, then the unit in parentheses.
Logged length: 51.5 (mm)
